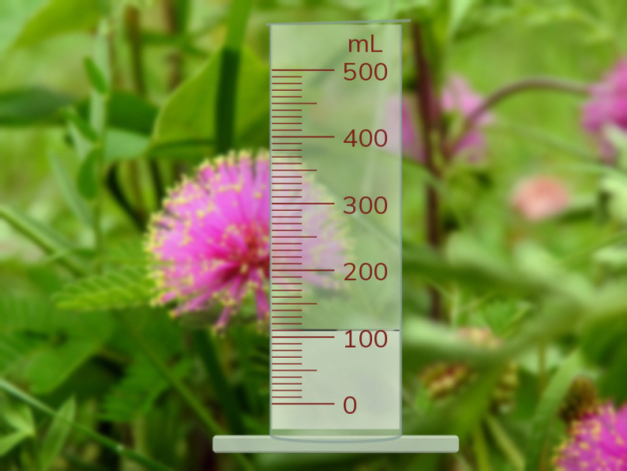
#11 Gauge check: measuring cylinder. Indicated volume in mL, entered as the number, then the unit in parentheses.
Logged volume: 110 (mL)
